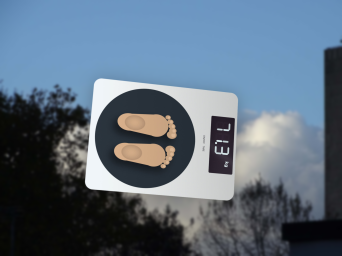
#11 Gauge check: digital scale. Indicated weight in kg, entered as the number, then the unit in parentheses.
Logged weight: 71.3 (kg)
